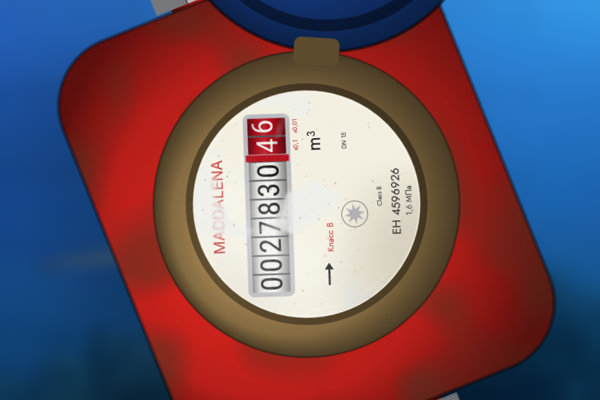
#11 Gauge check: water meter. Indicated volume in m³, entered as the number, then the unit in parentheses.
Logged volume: 27830.46 (m³)
